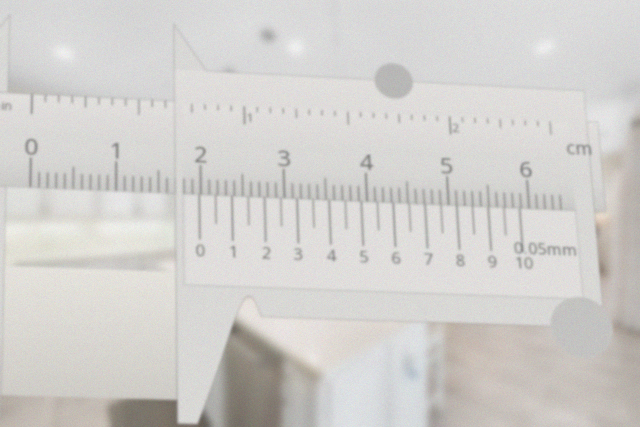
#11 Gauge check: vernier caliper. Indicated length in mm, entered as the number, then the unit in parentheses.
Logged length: 19.8 (mm)
